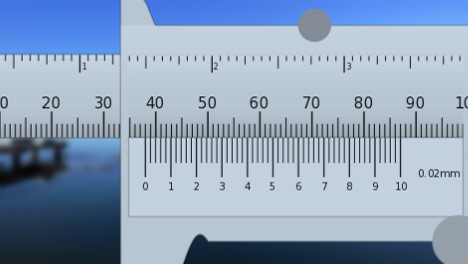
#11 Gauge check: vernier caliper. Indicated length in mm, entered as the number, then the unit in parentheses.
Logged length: 38.0 (mm)
